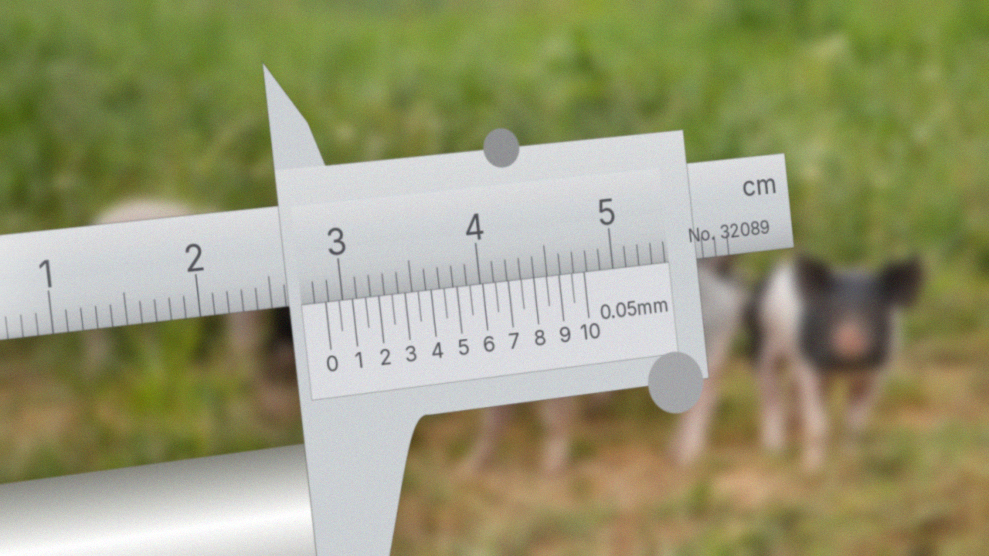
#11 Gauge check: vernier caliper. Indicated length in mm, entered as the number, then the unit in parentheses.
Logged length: 28.8 (mm)
